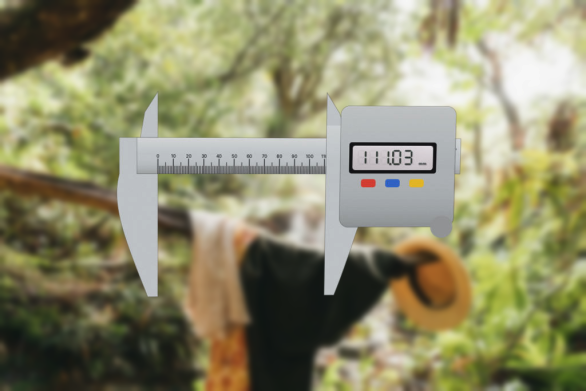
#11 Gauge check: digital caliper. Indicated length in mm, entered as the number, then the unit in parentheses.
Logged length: 111.03 (mm)
